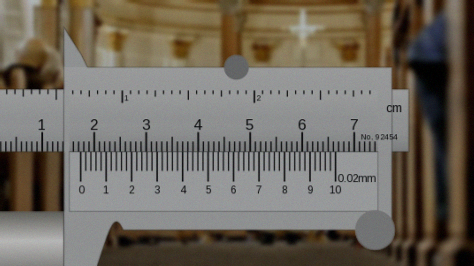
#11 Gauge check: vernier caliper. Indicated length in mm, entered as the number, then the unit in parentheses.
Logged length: 17.4 (mm)
